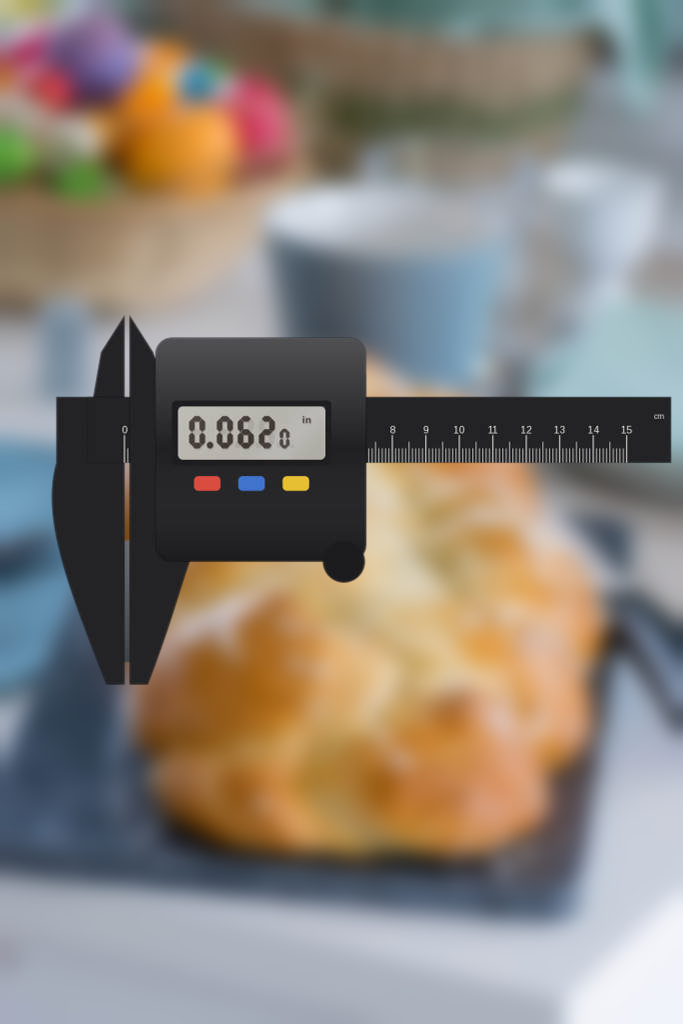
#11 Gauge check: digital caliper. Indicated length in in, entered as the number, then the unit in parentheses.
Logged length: 0.0620 (in)
